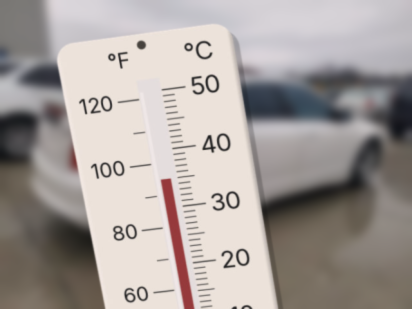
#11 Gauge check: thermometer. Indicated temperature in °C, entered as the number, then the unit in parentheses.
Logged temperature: 35 (°C)
